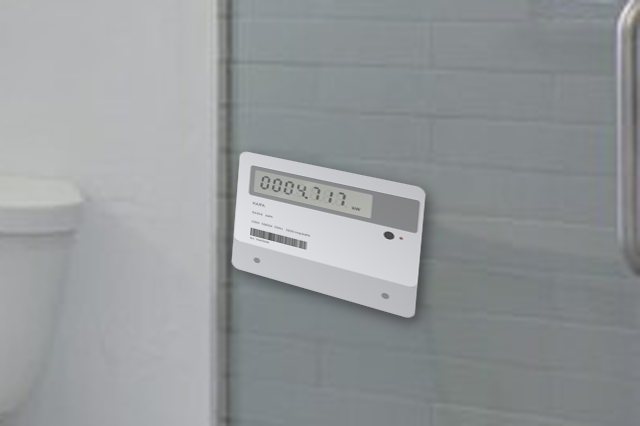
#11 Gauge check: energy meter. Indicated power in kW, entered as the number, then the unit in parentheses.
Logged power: 4.717 (kW)
